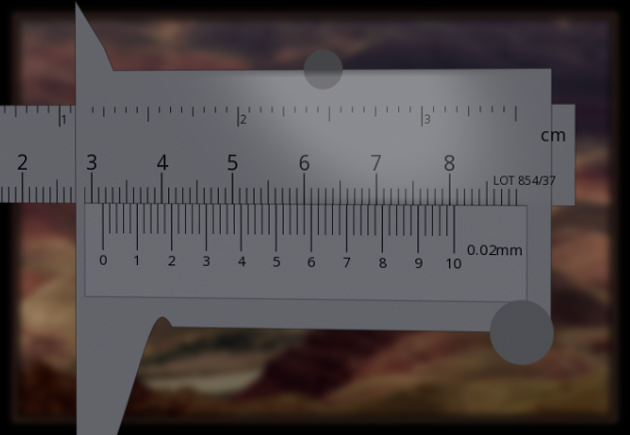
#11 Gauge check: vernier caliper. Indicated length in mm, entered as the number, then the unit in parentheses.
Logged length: 31.6 (mm)
